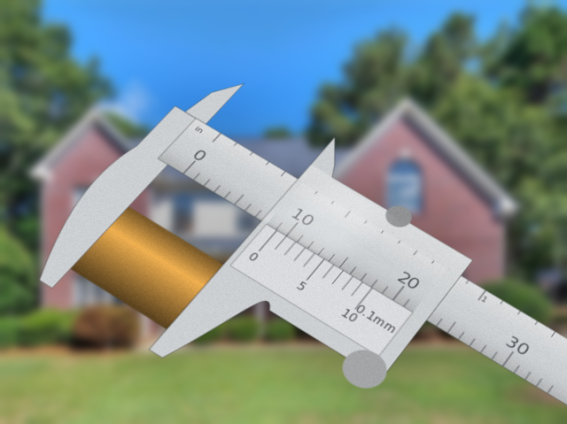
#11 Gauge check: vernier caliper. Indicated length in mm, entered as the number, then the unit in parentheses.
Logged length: 9.1 (mm)
